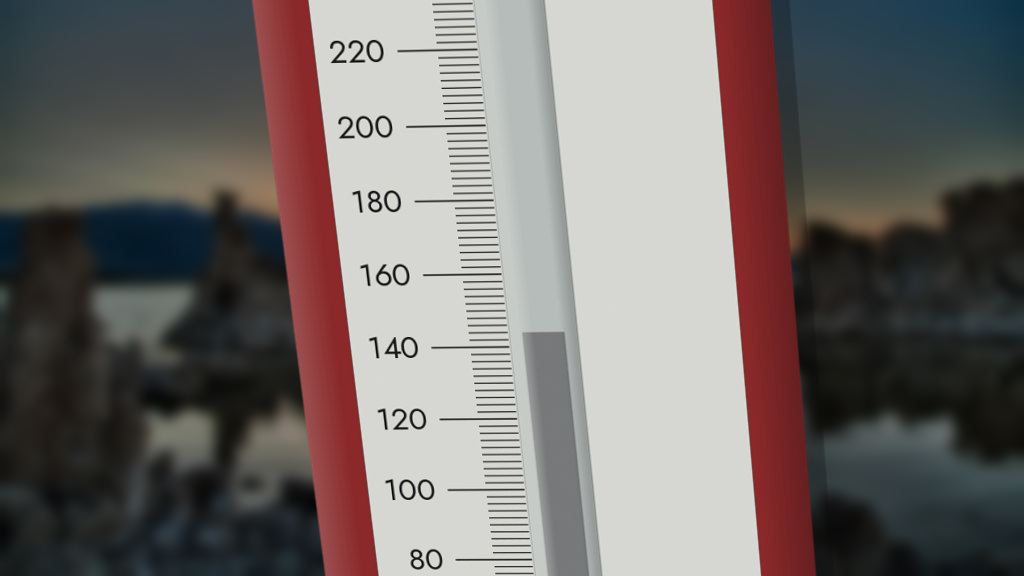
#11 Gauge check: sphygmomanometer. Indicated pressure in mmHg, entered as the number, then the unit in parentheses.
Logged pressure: 144 (mmHg)
